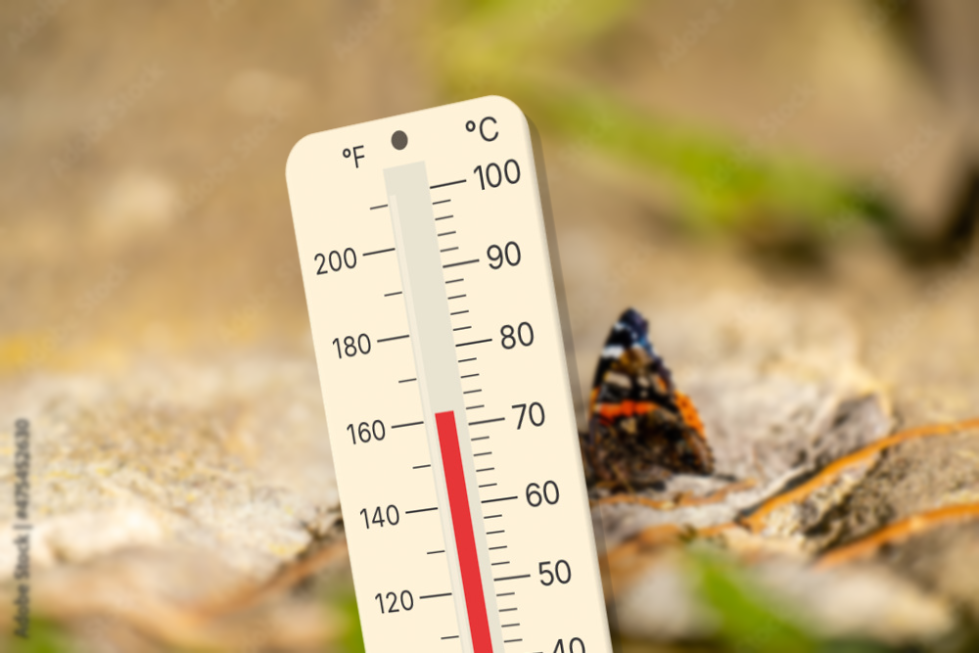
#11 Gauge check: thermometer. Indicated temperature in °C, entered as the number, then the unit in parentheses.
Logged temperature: 72 (°C)
